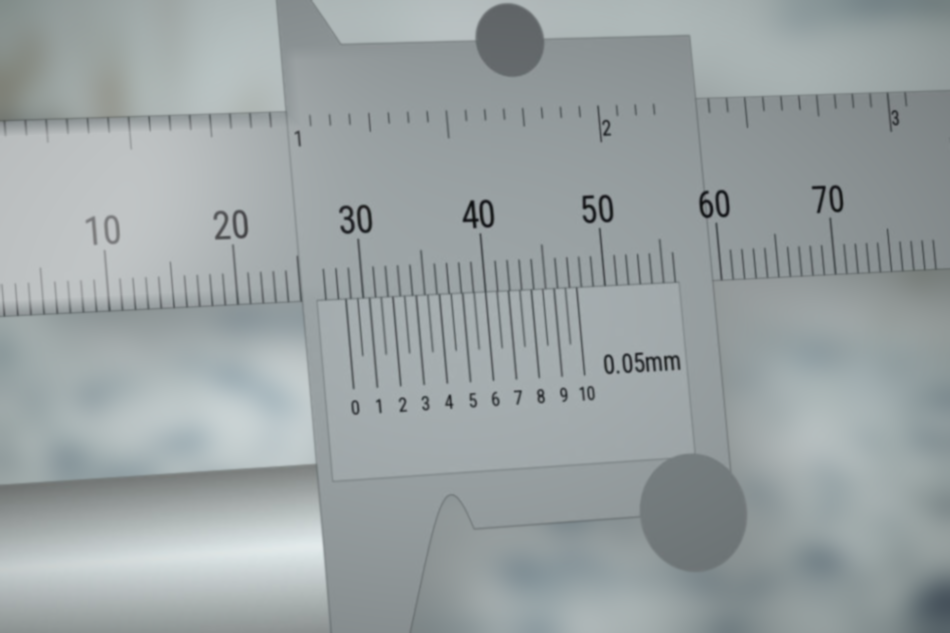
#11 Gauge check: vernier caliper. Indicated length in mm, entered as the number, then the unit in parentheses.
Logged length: 28.6 (mm)
